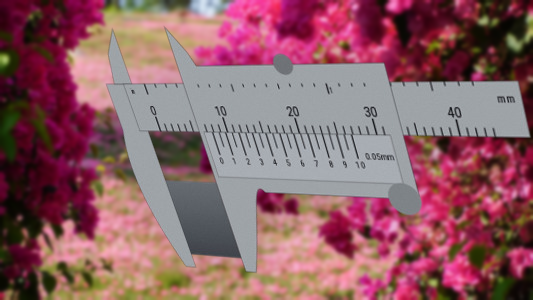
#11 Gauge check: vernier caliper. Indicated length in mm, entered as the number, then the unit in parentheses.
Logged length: 7.8 (mm)
